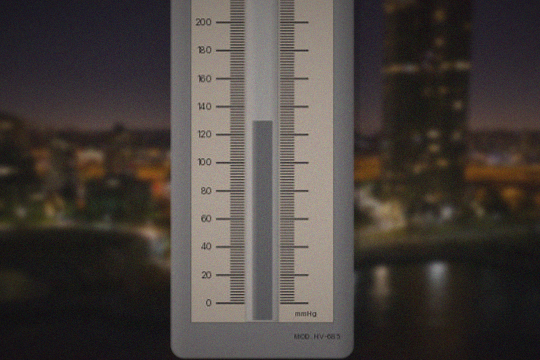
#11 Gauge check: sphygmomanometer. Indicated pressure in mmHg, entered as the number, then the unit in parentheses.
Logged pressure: 130 (mmHg)
